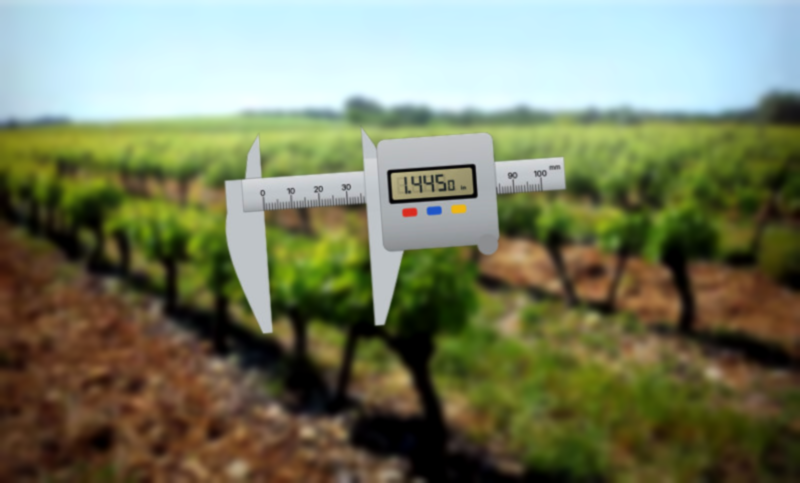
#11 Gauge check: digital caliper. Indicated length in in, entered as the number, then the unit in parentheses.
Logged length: 1.4450 (in)
